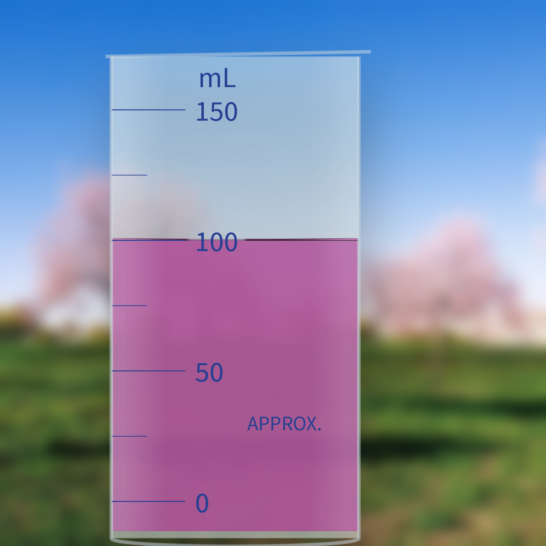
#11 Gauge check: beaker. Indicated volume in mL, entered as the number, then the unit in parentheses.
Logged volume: 100 (mL)
